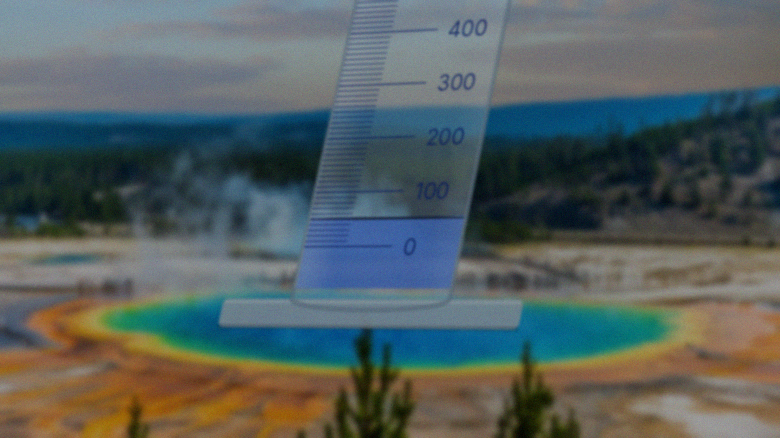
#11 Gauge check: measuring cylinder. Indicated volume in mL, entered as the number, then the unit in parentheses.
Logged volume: 50 (mL)
